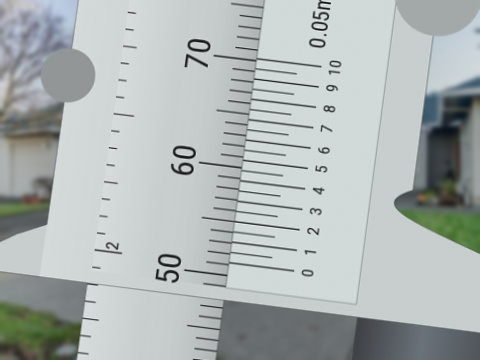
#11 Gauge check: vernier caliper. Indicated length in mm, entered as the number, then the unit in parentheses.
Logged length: 51.2 (mm)
